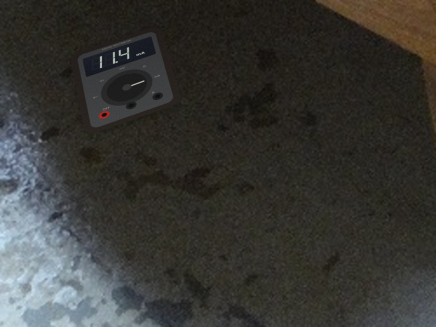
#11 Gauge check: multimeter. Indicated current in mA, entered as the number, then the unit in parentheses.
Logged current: 11.4 (mA)
